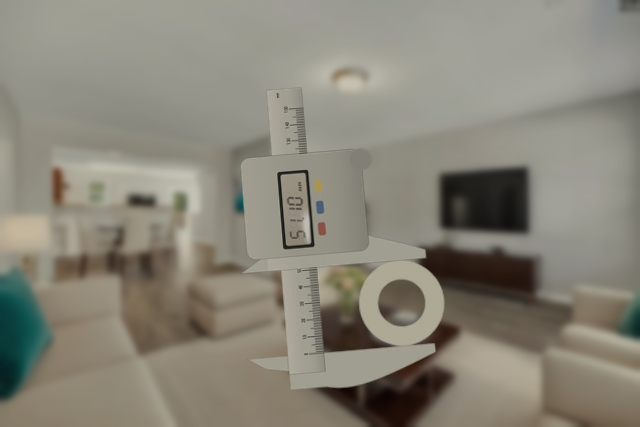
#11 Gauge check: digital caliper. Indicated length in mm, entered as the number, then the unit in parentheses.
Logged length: 51.10 (mm)
